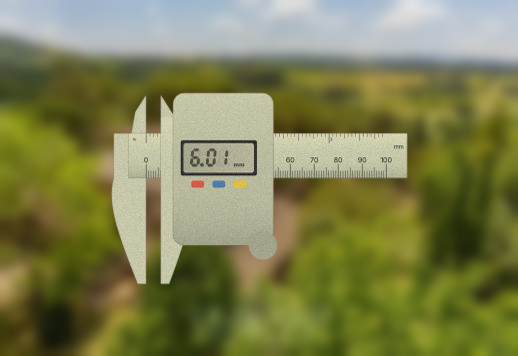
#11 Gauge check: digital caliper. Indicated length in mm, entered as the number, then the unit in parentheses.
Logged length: 6.01 (mm)
